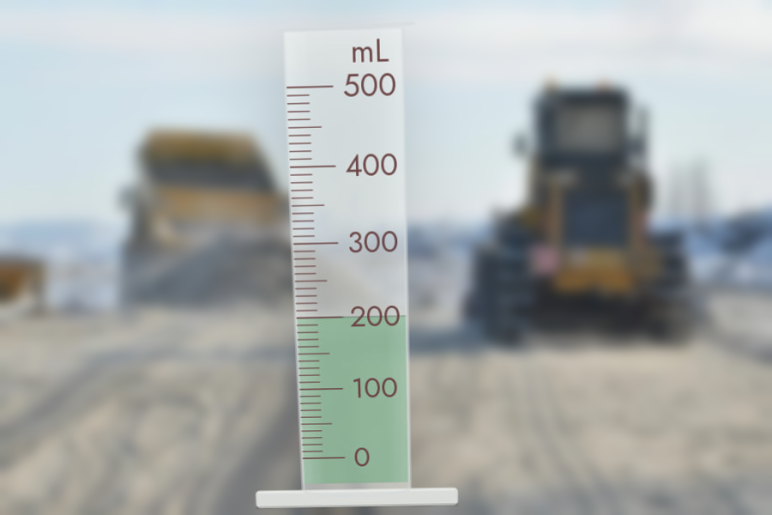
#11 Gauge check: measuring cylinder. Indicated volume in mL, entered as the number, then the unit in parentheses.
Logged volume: 200 (mL)
